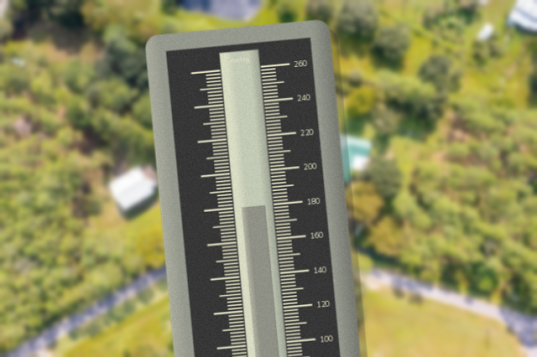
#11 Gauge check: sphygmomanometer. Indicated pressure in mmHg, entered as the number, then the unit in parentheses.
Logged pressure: 180 (mmHg)
